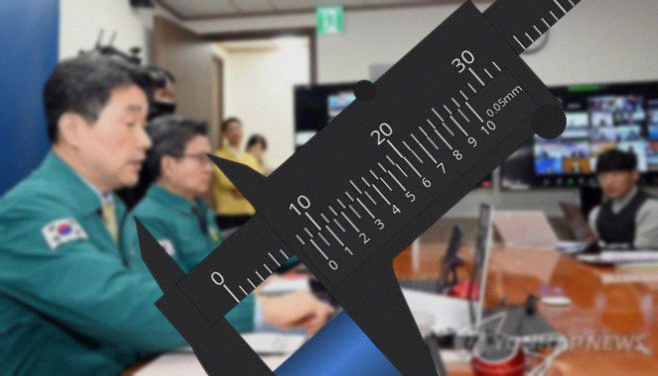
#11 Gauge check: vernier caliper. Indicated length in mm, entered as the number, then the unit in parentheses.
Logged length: 8.7 (mm)
